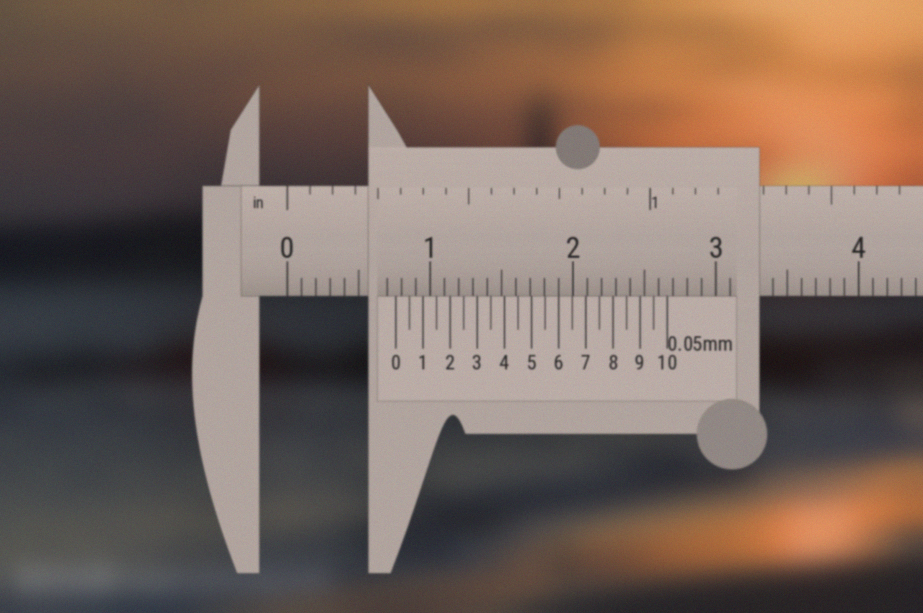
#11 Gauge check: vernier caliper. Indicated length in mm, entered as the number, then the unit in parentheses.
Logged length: 7.6 (mm)
